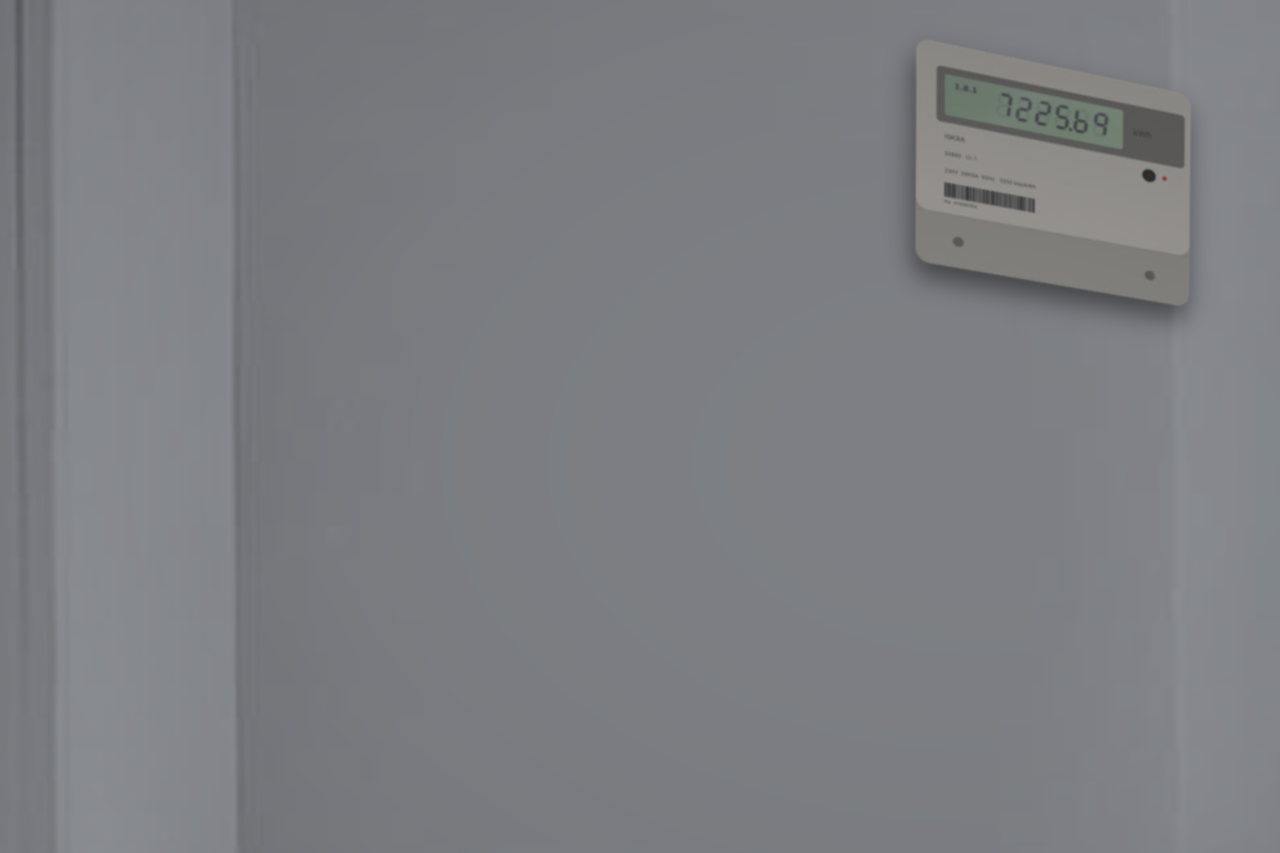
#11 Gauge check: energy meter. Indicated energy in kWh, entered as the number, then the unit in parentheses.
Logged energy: 7225.69 (kWh)
